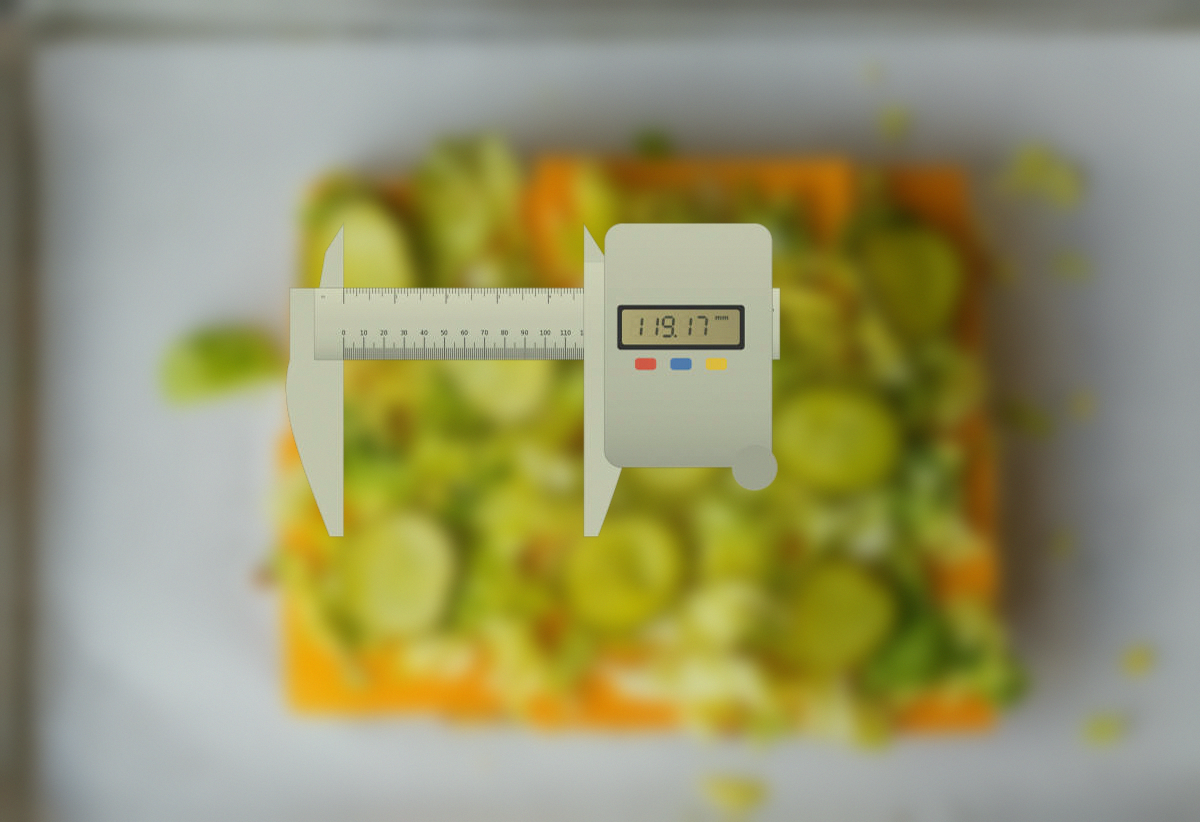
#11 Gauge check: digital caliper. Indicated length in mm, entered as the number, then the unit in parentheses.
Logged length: 119.17 (mm)
